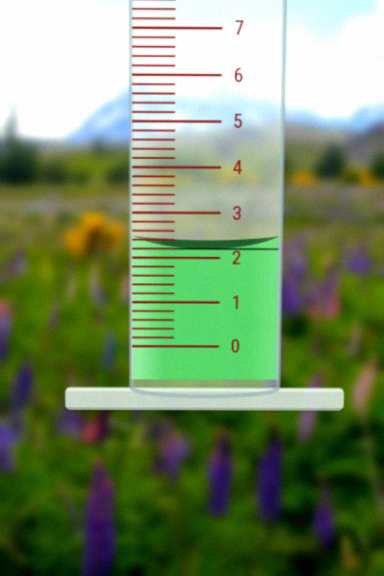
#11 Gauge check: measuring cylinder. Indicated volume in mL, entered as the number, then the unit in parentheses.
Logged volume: 2.2 (mL)
